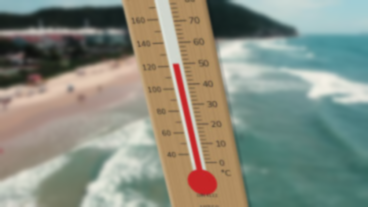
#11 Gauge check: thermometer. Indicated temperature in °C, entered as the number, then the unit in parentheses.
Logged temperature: 50 (°C)
